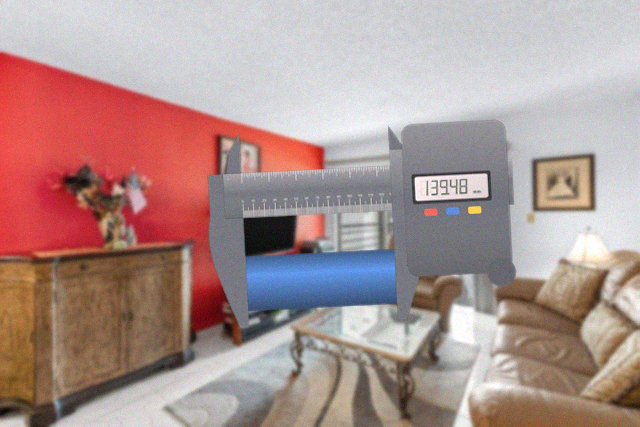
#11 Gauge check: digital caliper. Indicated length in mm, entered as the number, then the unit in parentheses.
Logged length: 139.48 (mm)
